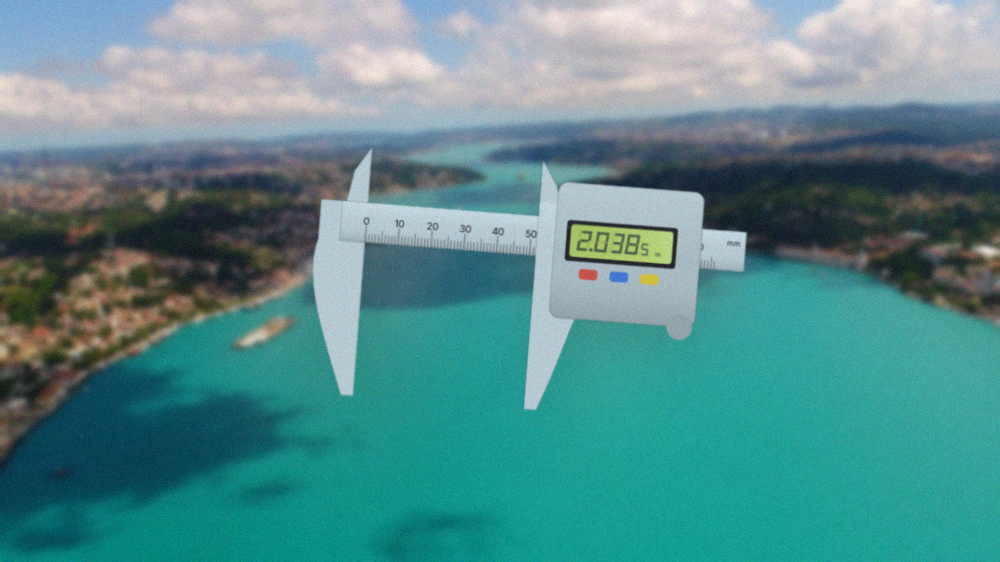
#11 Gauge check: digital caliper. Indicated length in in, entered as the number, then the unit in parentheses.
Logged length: 2.0385 (in)
